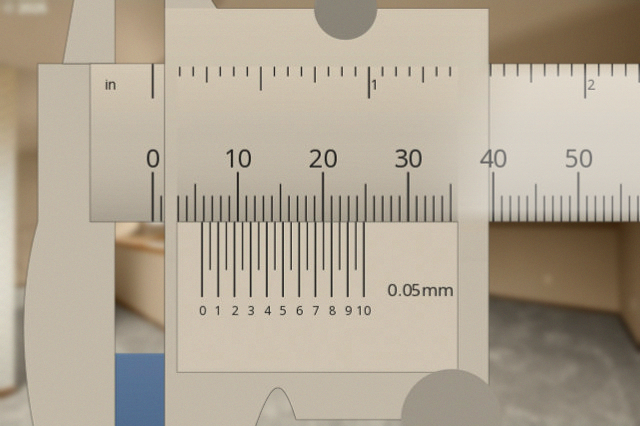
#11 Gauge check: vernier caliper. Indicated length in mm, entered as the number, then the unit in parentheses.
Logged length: 5.8 (mm)
